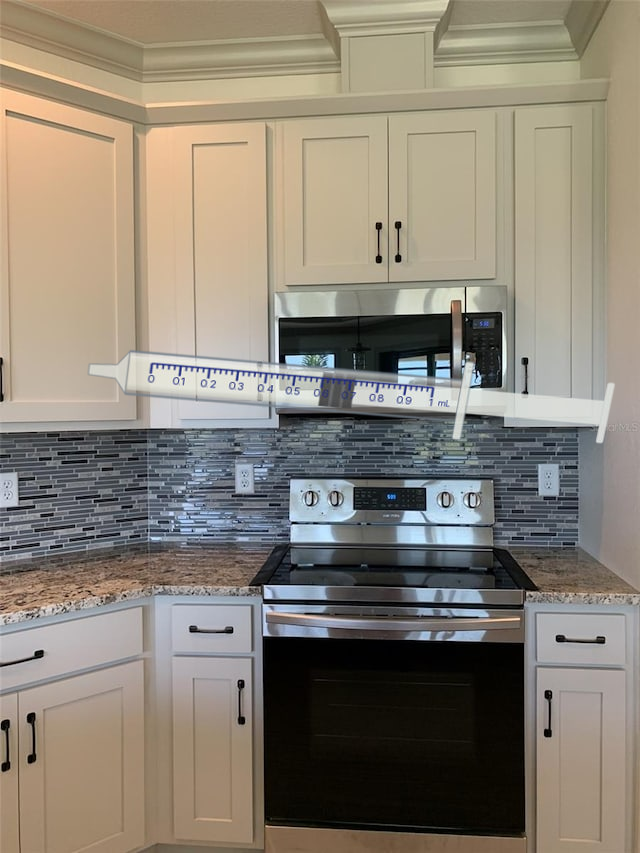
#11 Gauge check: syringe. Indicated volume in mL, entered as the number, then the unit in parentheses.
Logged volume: 0.6 (mL)
